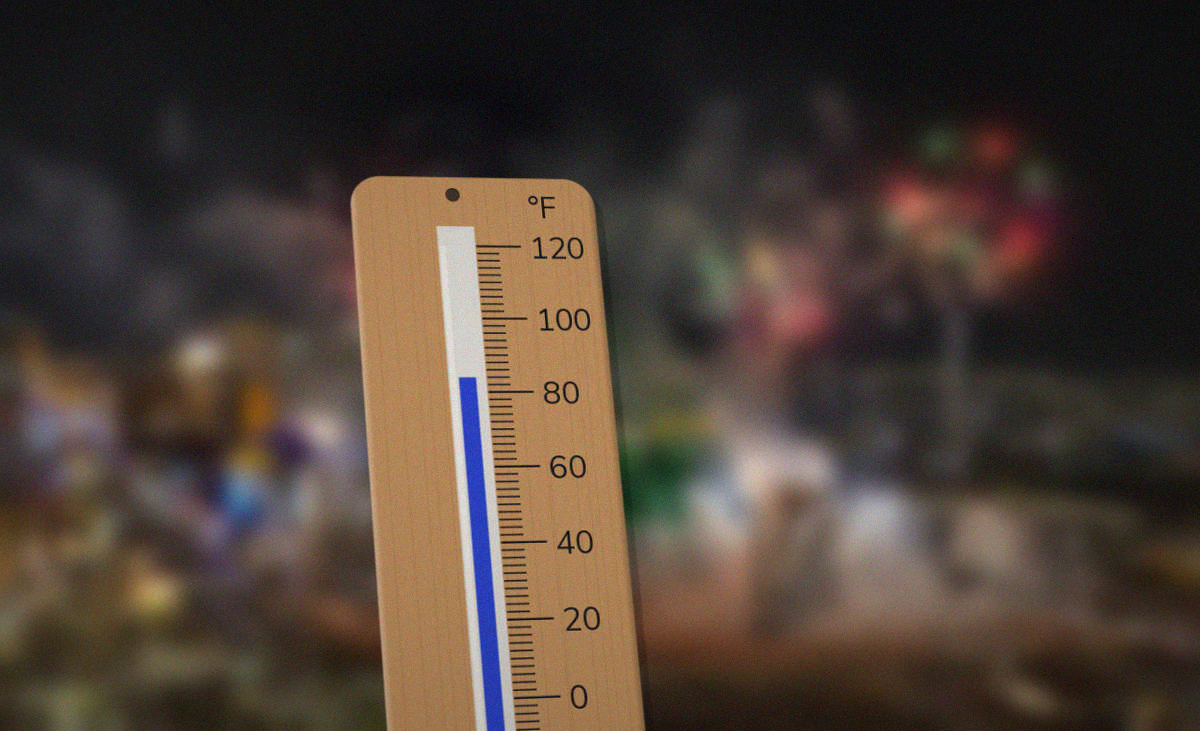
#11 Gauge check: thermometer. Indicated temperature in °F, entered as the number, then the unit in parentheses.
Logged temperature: 84 (°F)
